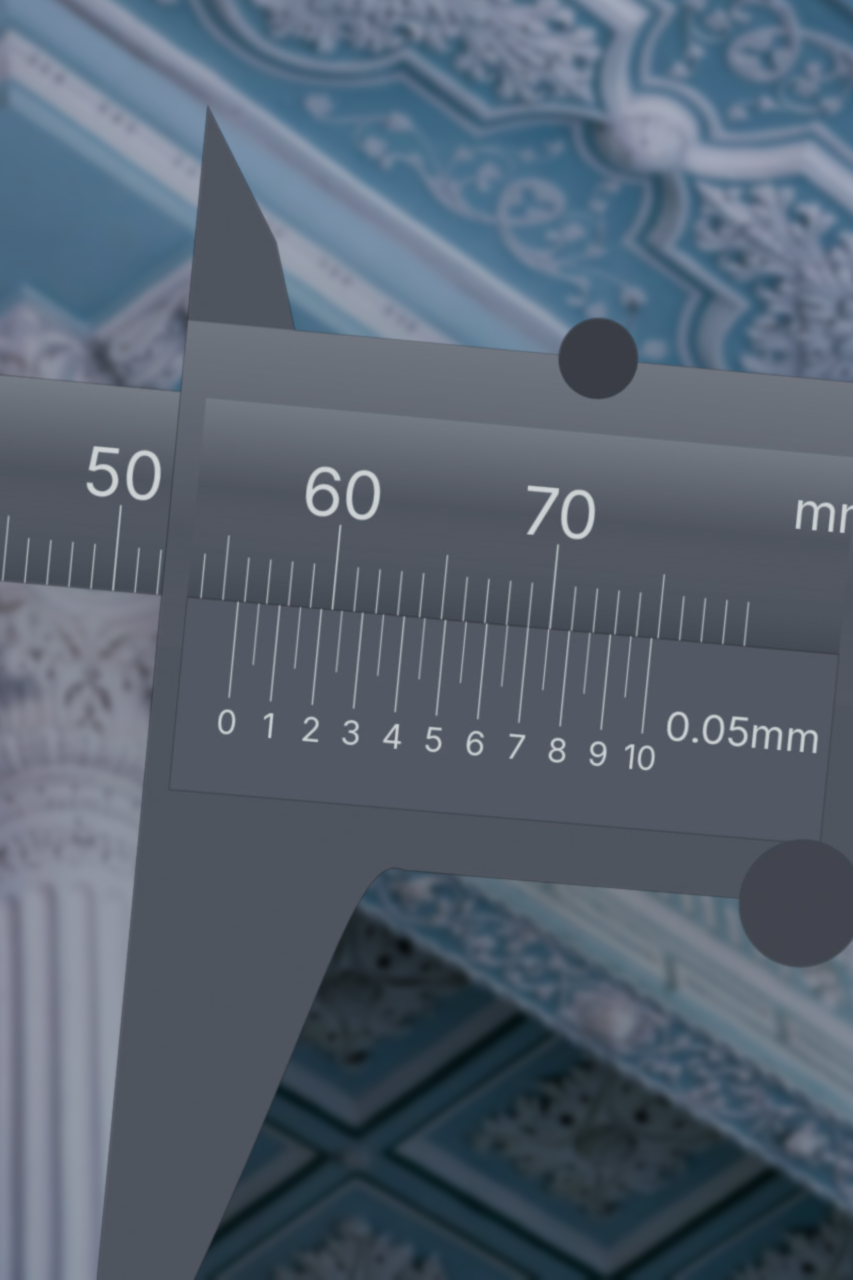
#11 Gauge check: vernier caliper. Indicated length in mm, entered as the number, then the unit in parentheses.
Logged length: 55.7 (mm)
